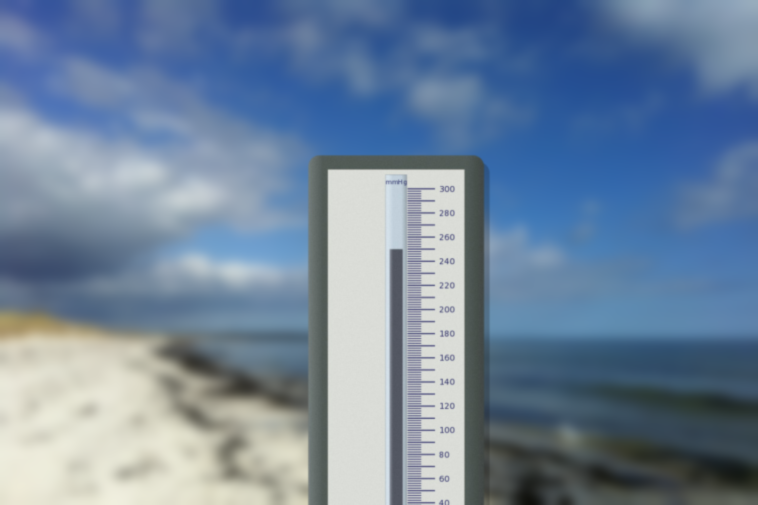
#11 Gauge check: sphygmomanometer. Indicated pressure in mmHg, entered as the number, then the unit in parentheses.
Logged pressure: 250 (mmHg)
